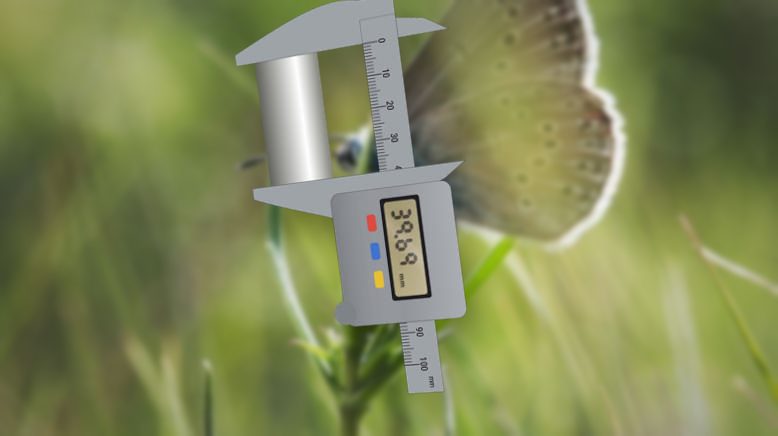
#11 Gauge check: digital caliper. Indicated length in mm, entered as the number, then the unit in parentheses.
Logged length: 39.69 (mm)
